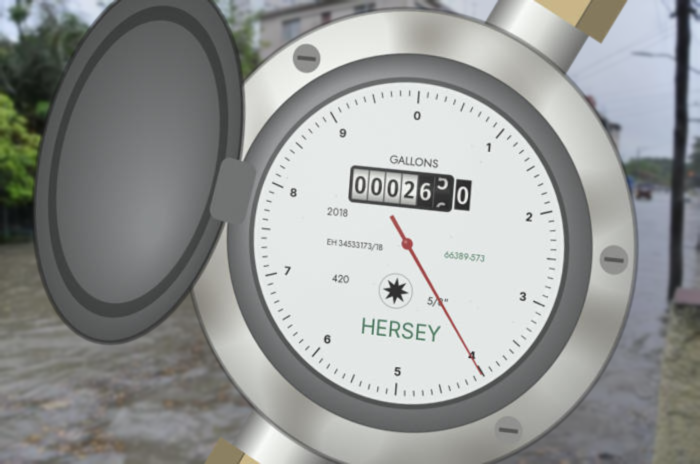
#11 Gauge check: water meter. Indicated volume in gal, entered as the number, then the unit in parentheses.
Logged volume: 2654.0 (gal)
